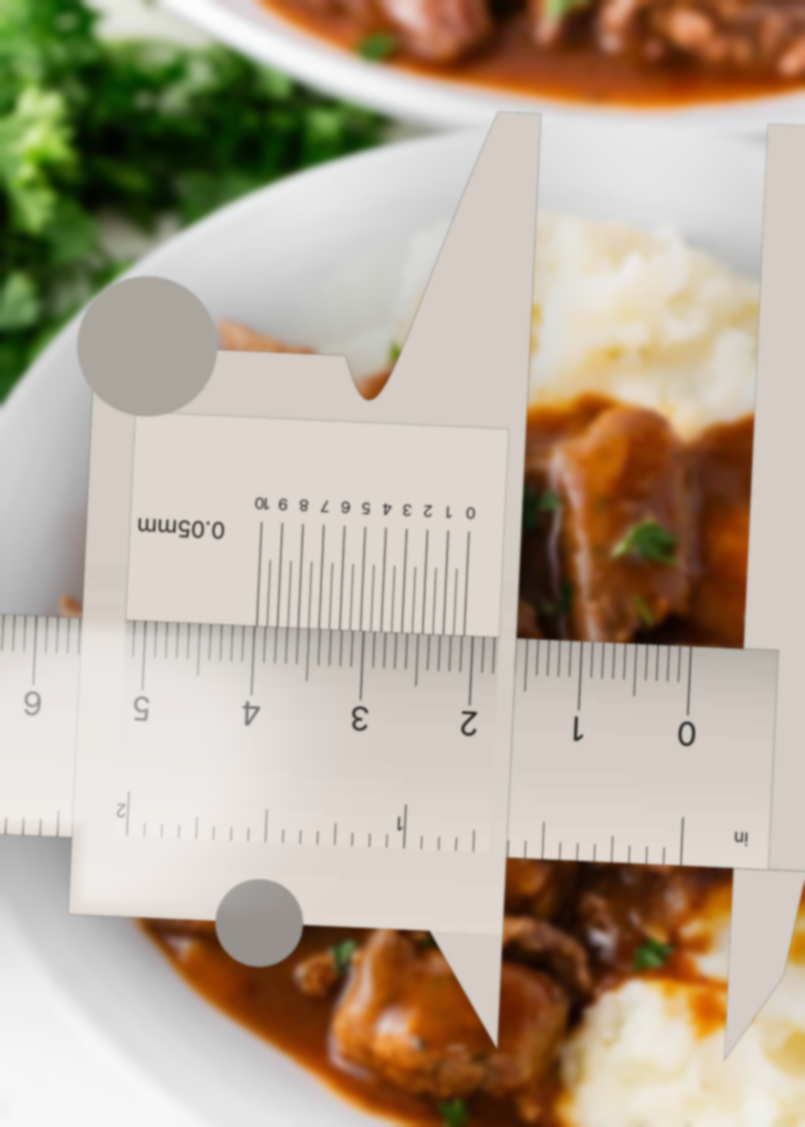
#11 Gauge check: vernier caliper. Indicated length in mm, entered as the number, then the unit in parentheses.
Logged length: 20.8 (mm)
